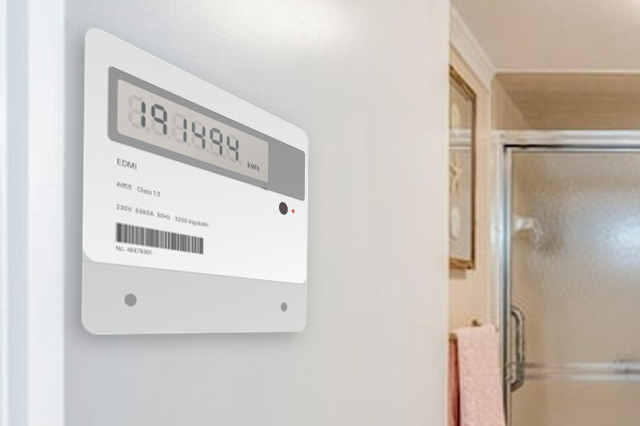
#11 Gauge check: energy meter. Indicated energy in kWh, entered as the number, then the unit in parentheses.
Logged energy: 191494 (kWh)
